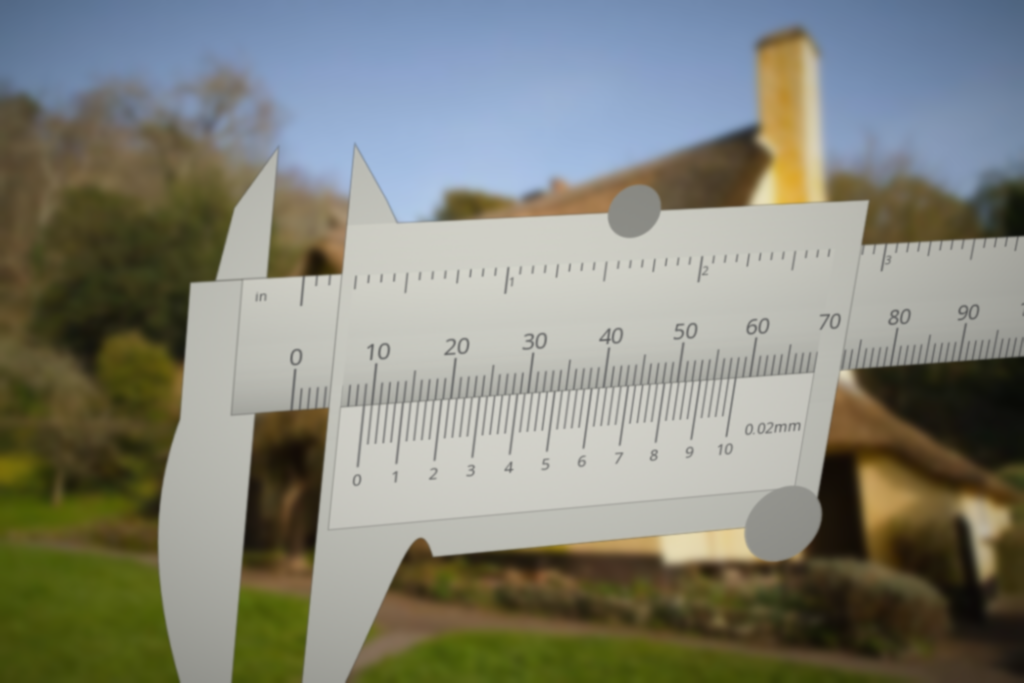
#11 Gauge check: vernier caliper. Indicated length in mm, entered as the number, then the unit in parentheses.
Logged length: 9.0 (mm)
